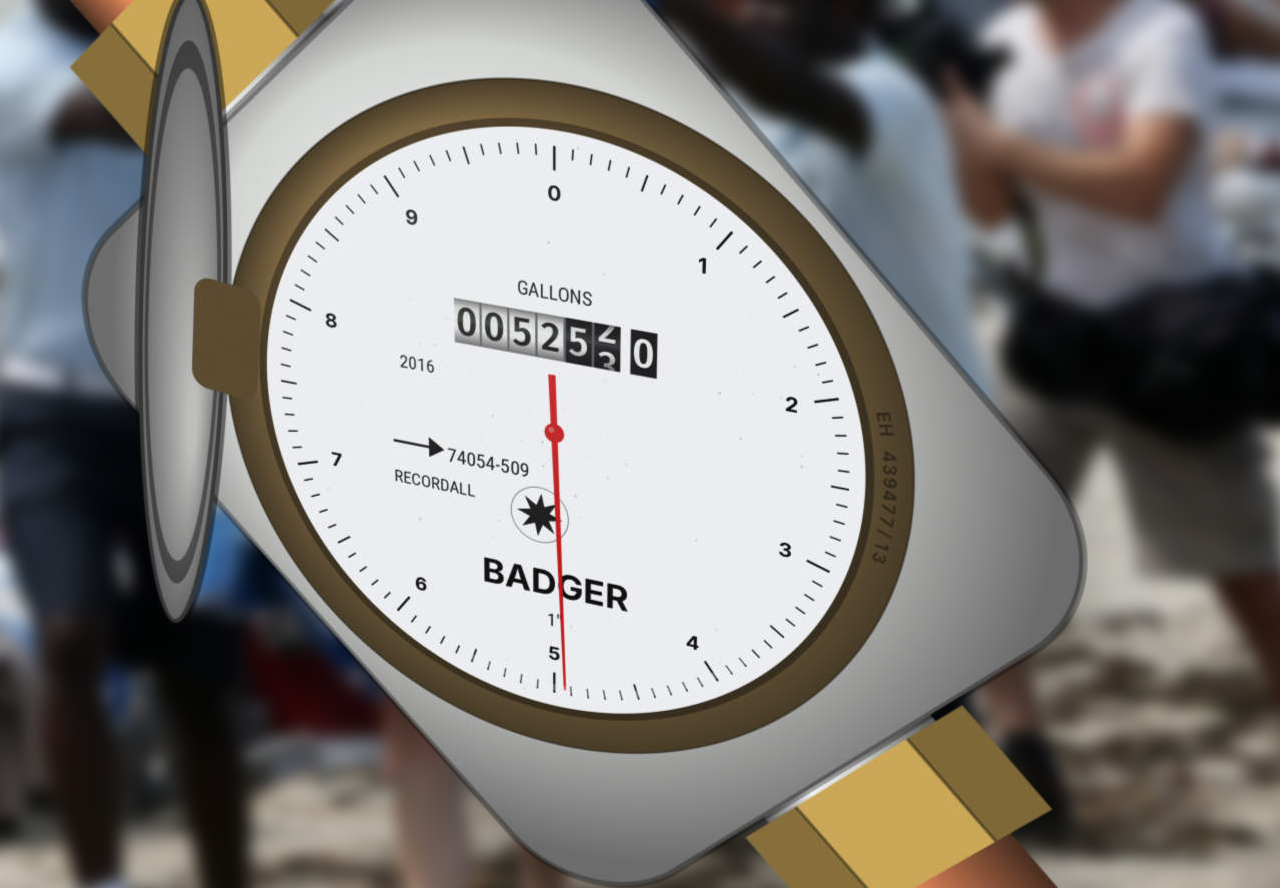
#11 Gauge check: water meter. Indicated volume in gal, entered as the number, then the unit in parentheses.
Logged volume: 52524.9 (gal)
